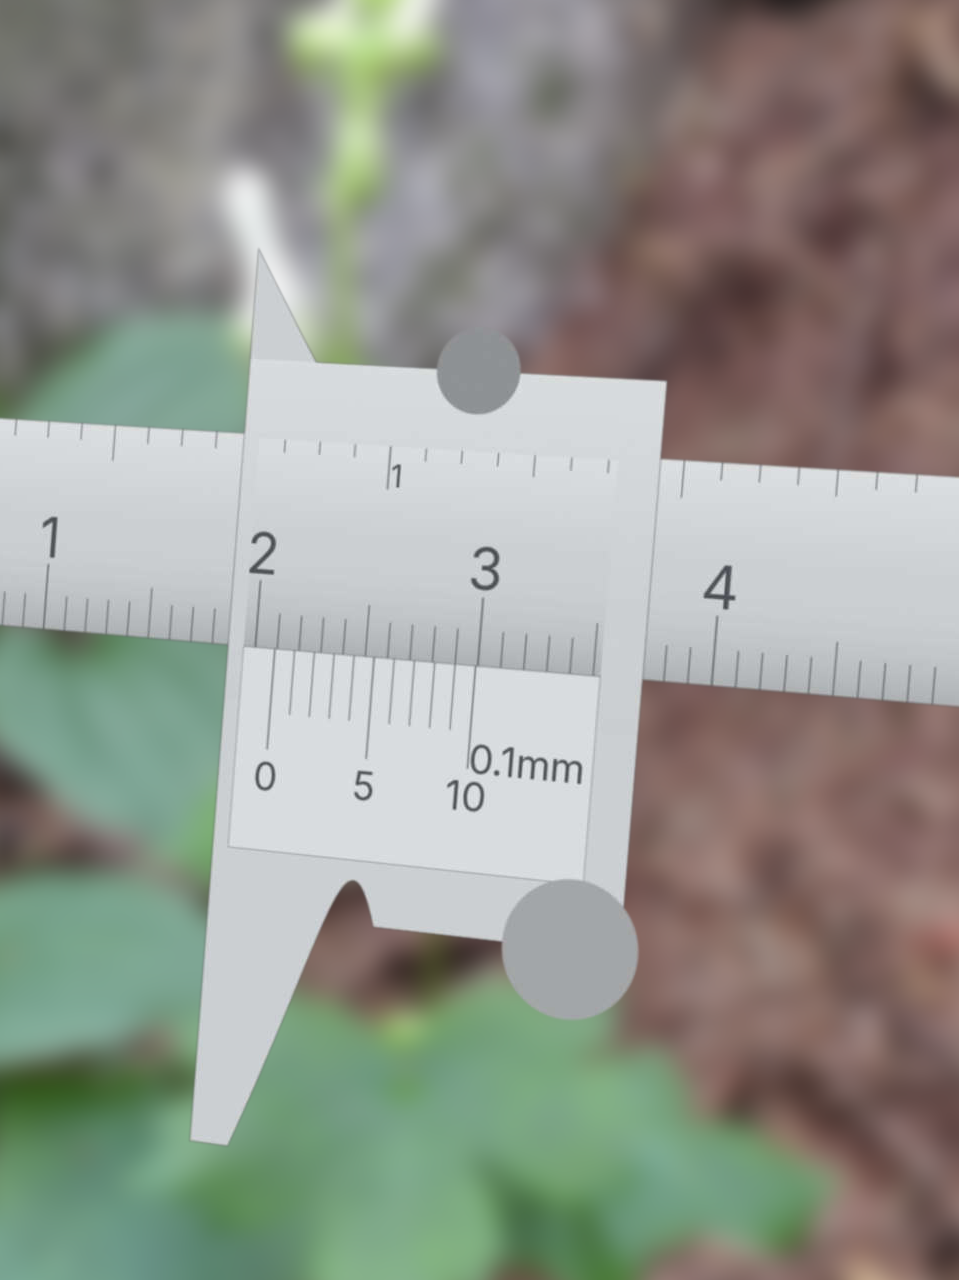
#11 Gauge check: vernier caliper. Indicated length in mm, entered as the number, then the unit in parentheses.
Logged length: 20.9 (mm)
